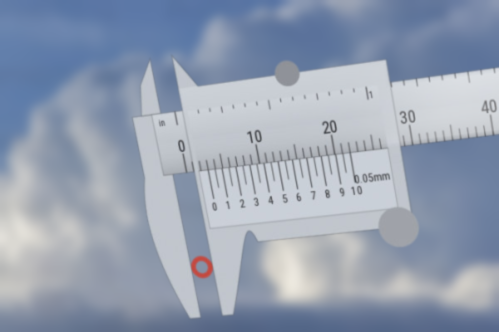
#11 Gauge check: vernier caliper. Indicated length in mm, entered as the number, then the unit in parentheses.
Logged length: 3.0 (mm)
